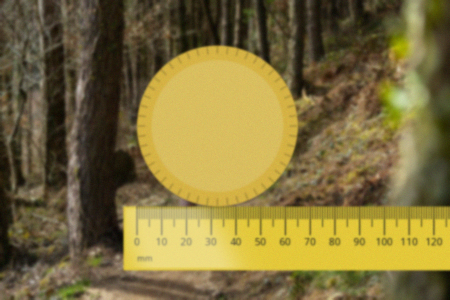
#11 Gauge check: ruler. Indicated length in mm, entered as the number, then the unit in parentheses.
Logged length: 65 (mm)
